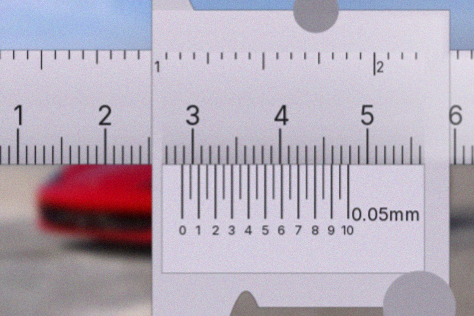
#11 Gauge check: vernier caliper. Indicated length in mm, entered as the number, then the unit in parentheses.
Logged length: 28.8 (mm)
